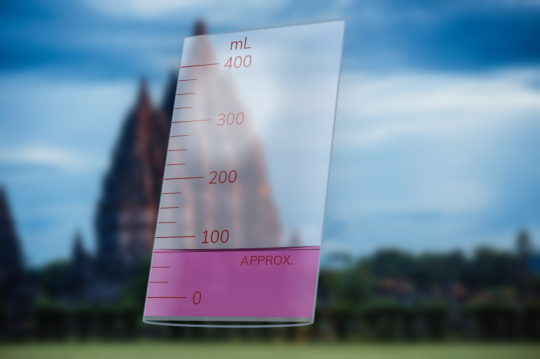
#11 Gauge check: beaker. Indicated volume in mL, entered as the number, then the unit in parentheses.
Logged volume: 75 (mL)
